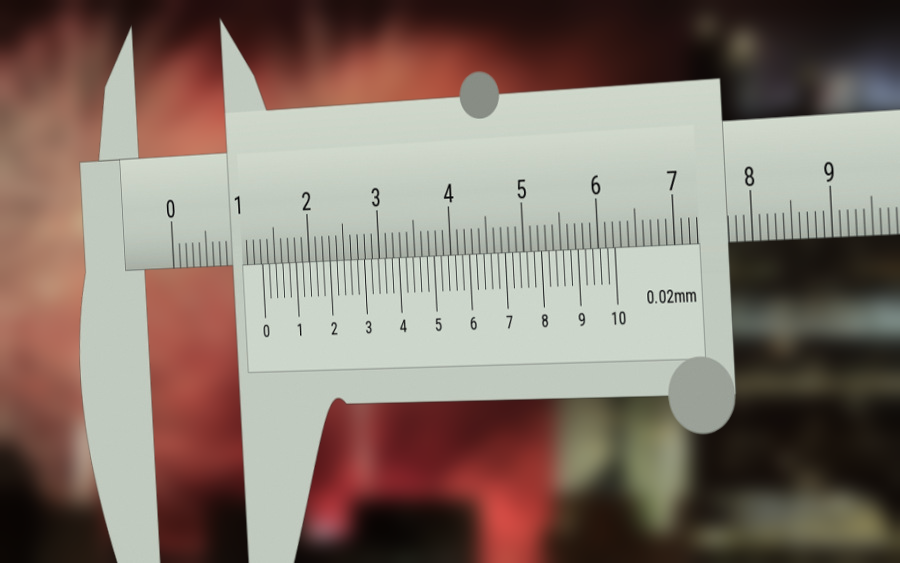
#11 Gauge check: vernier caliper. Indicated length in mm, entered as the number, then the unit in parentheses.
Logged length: 13.2 (mm)
